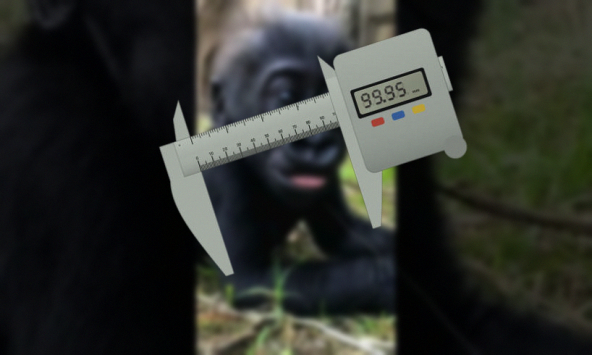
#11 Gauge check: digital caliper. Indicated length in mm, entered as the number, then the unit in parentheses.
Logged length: 99.95 (mm)
